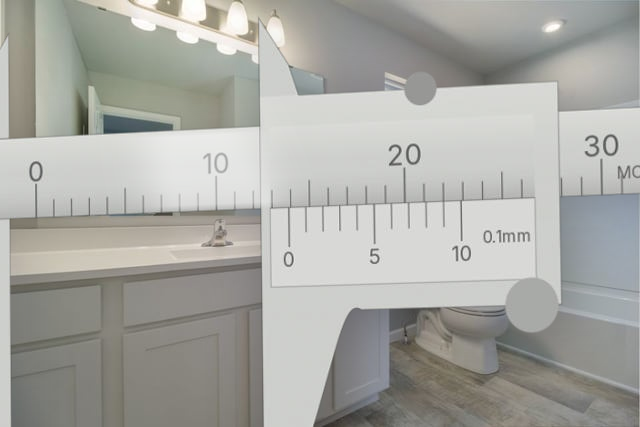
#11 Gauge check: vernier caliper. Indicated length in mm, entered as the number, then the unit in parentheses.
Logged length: 13.9 (mm)
